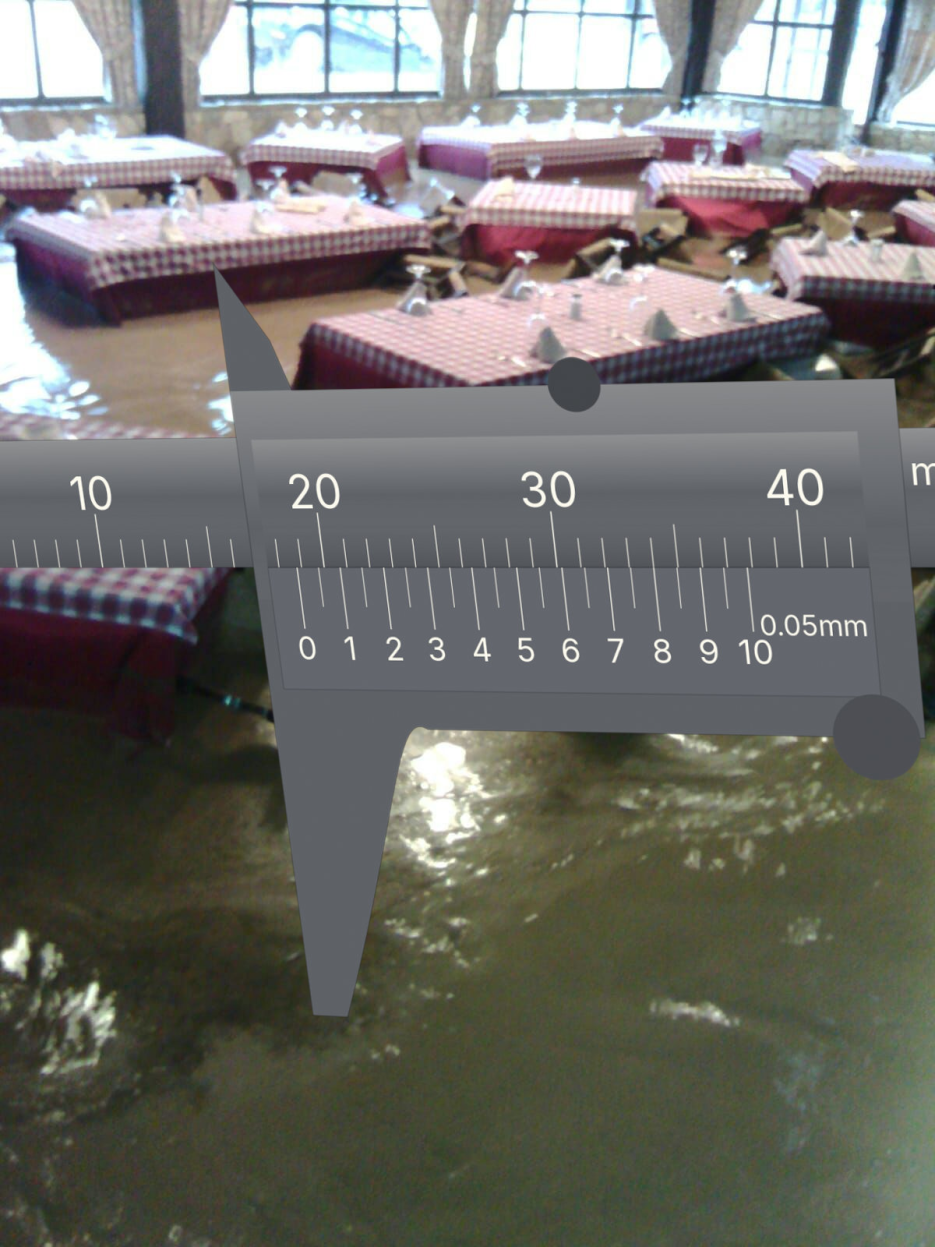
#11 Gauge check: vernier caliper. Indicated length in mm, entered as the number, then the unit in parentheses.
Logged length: 18.80 (mm)
